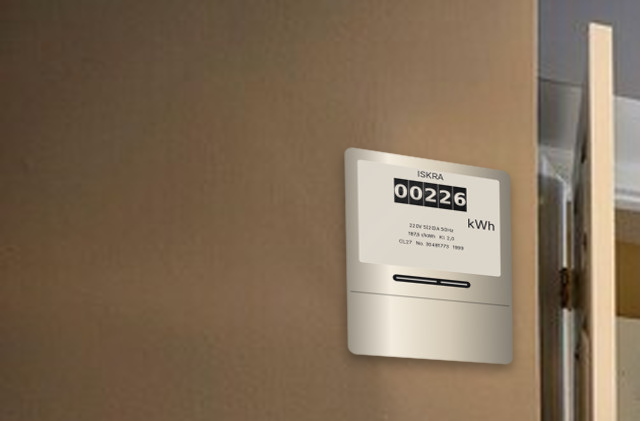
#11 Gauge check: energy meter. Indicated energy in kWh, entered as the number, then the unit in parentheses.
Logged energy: 226 (kWh)
